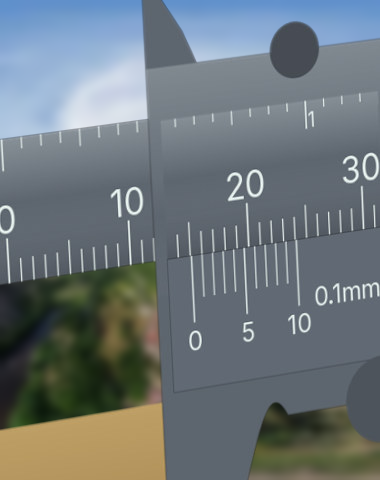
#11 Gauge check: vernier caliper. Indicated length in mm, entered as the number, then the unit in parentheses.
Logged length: 15.1 (mm)
